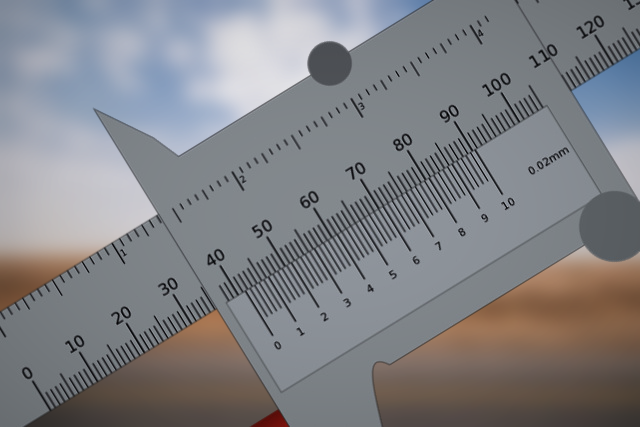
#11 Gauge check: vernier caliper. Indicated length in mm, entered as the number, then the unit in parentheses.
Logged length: 41.5 (mm)
